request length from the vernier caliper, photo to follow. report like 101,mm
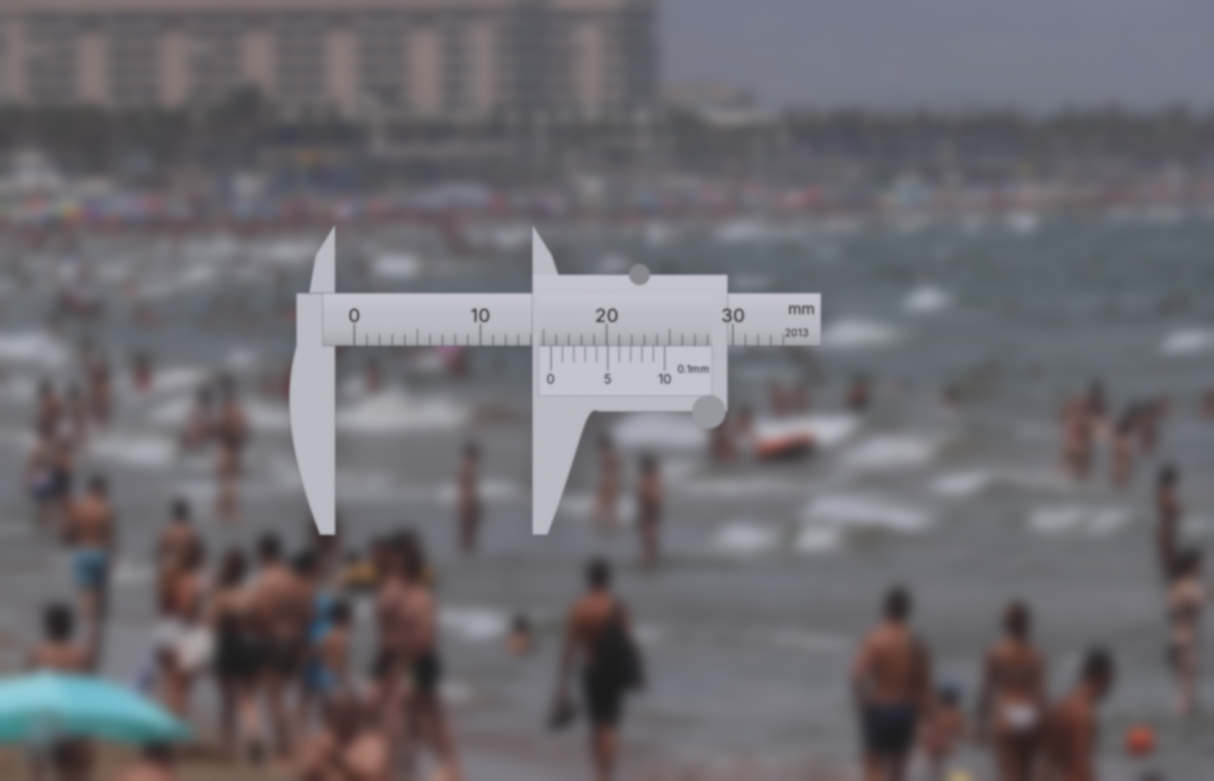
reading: 15.6,mm
